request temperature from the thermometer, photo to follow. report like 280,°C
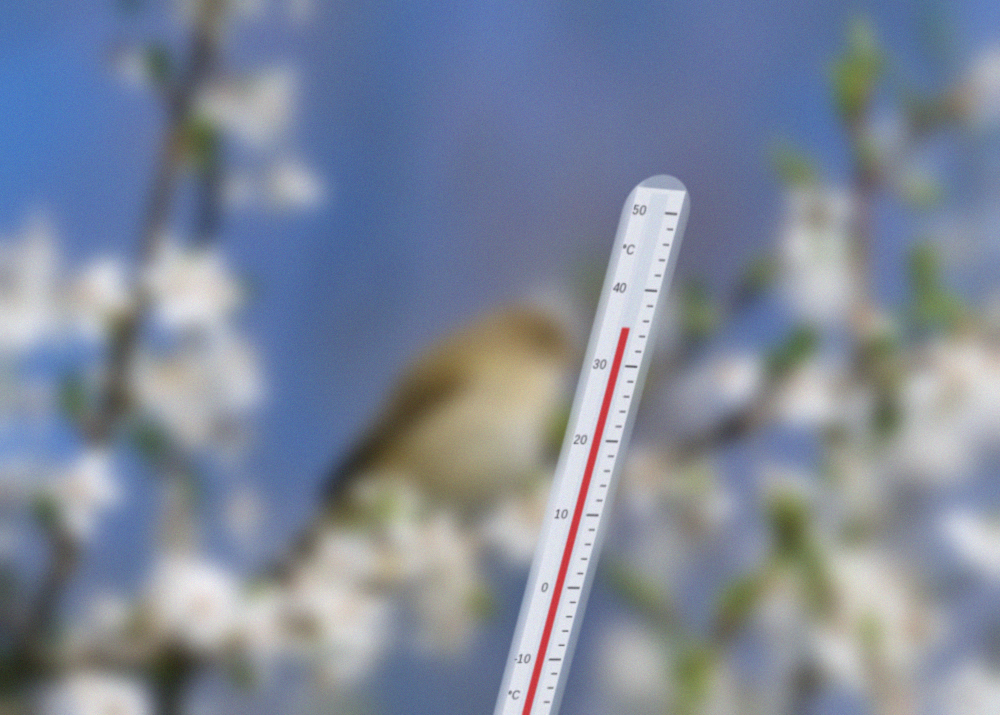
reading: 35,°C
